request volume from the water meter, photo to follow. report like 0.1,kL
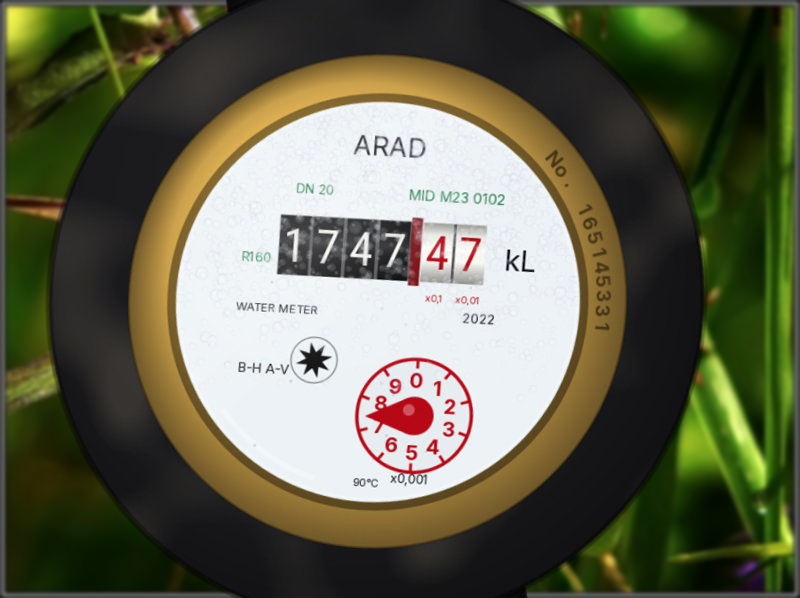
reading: 1747.477,kL
